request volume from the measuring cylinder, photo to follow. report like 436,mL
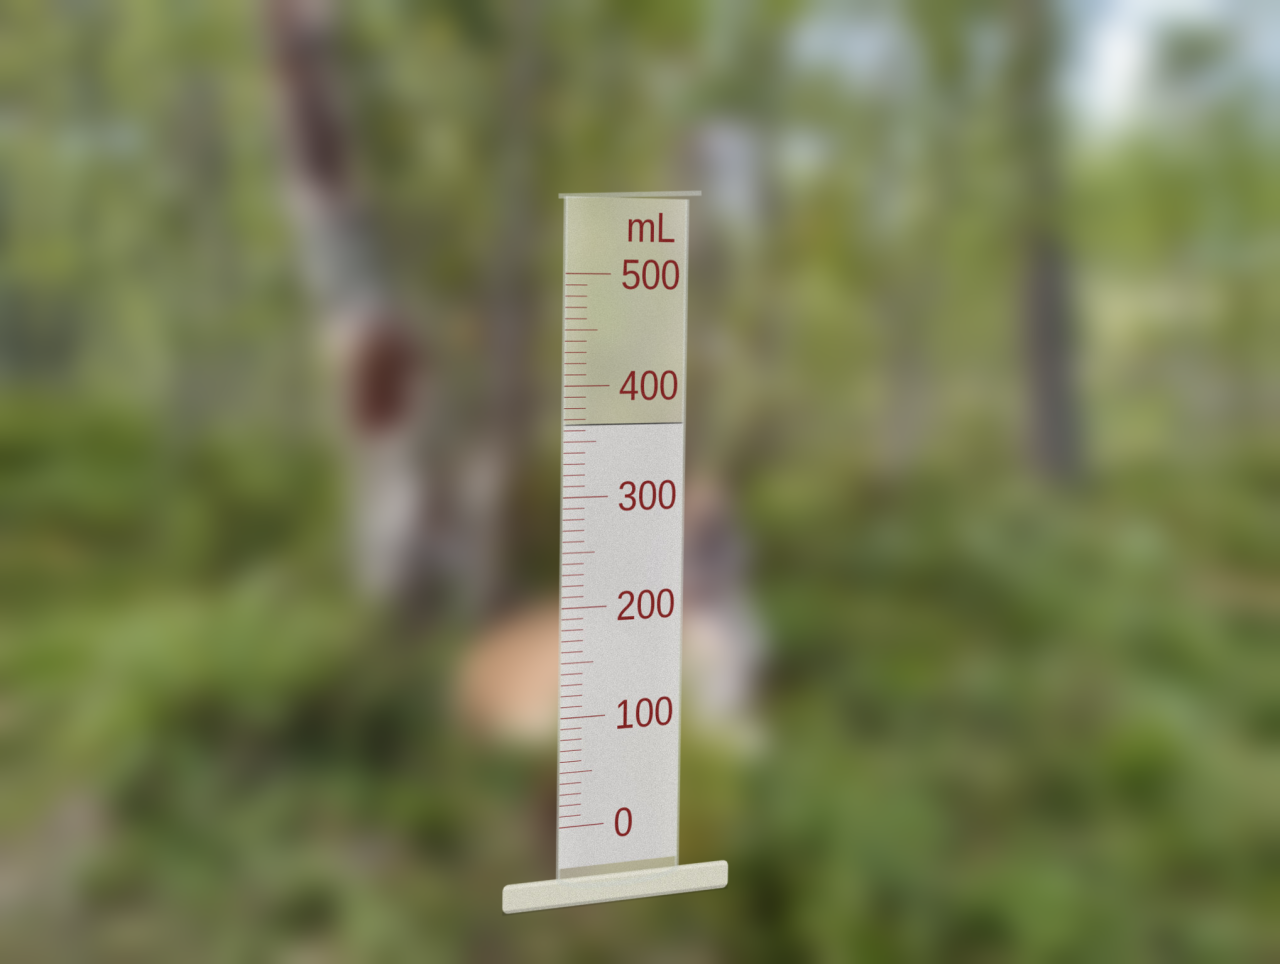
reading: 365,mL
